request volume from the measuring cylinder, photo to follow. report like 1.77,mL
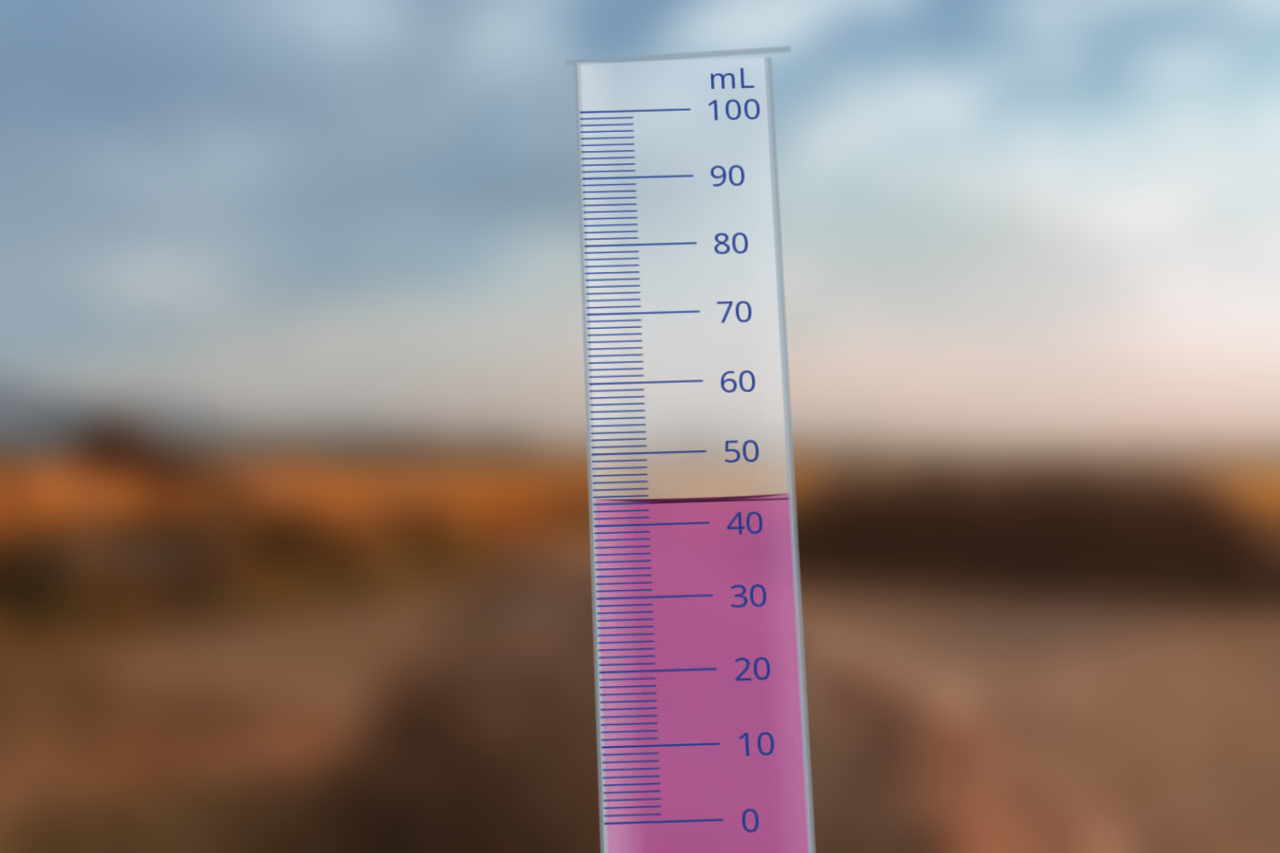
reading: 43,mL
